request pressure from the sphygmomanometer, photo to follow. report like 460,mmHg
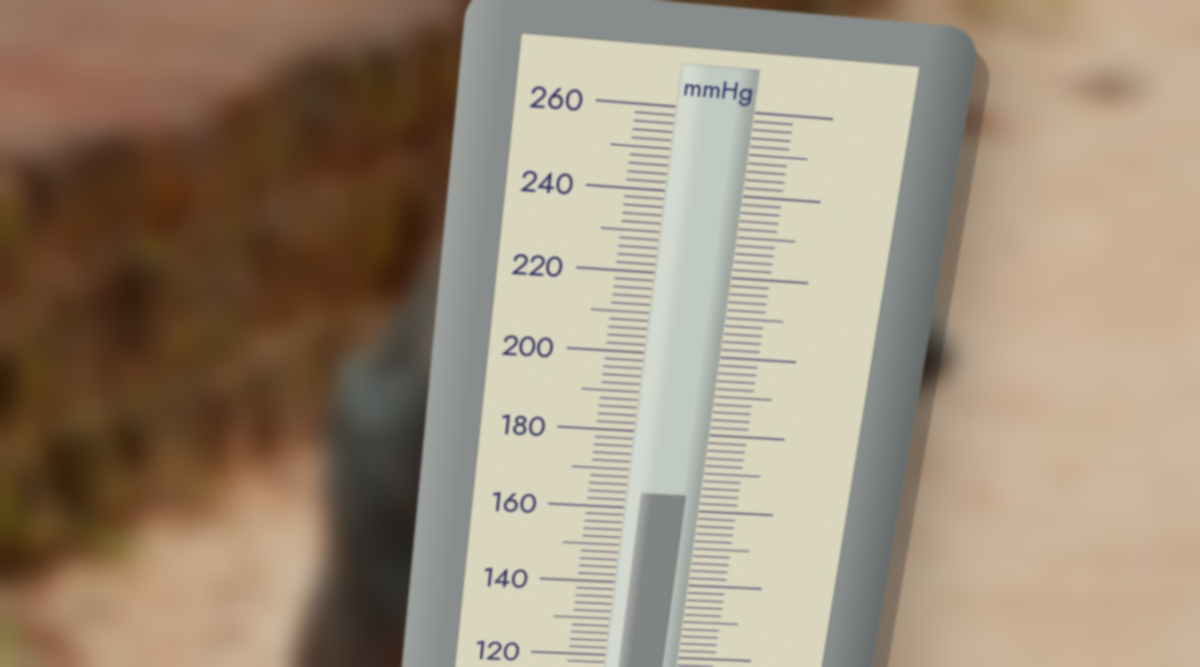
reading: 164,mmHg
